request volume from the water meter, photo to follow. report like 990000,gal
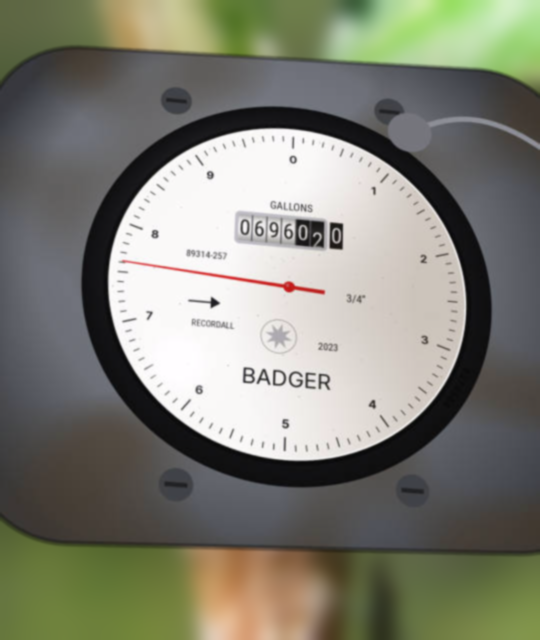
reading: 696017.6,gal
